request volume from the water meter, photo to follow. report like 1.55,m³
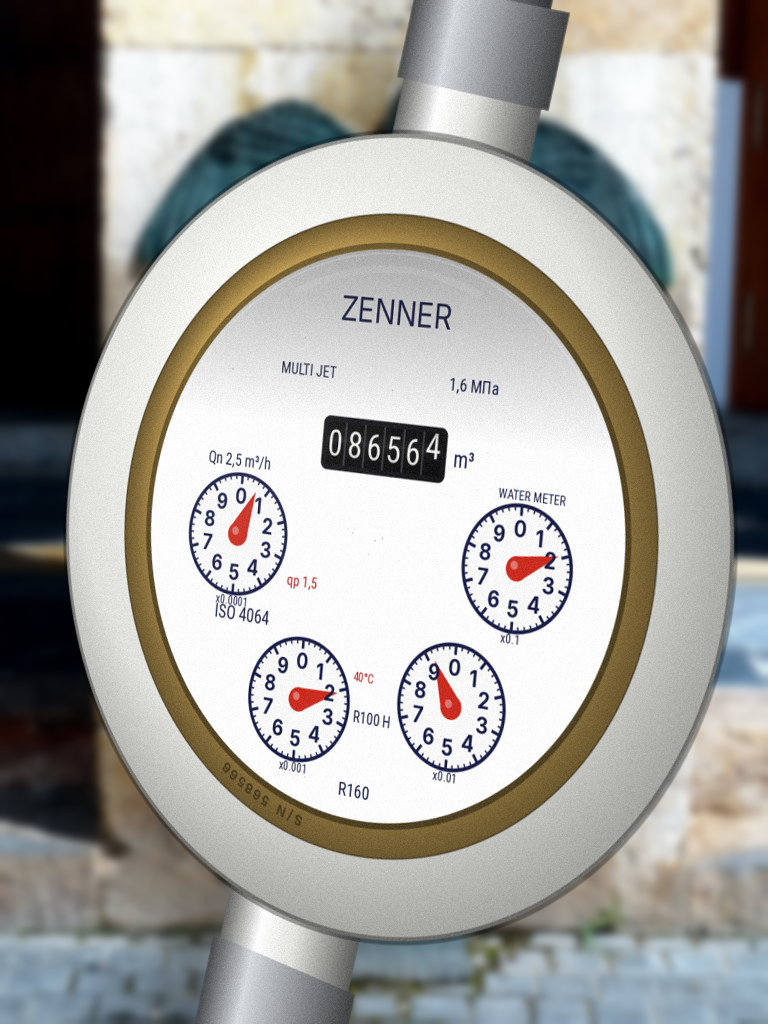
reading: 86564.1920,m³
